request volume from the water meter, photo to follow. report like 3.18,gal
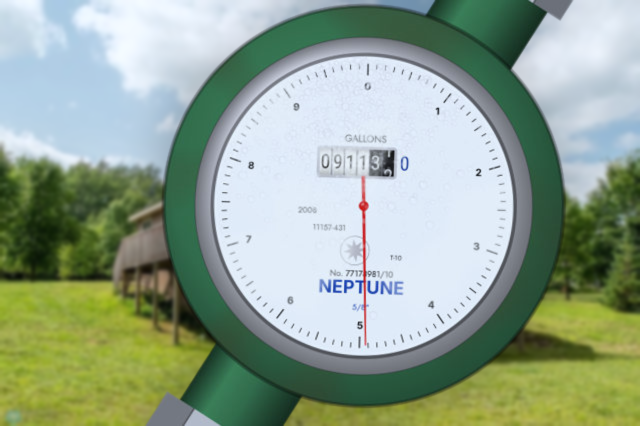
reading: 911314.9,gal
